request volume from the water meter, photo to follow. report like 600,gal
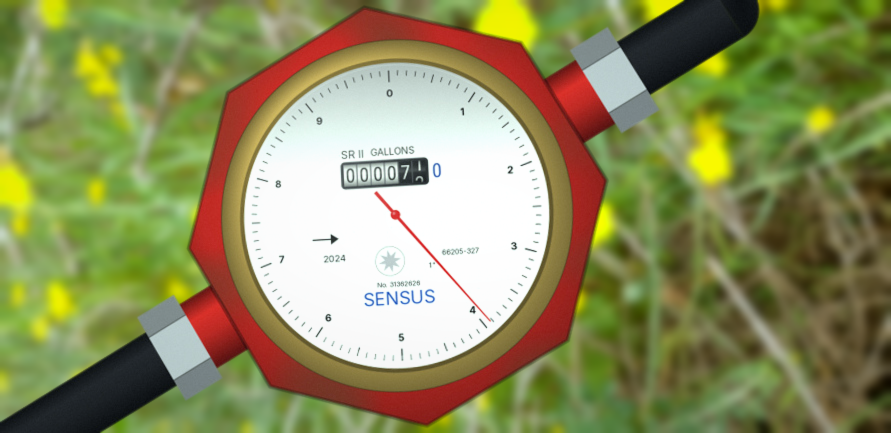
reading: 713.9,gal
